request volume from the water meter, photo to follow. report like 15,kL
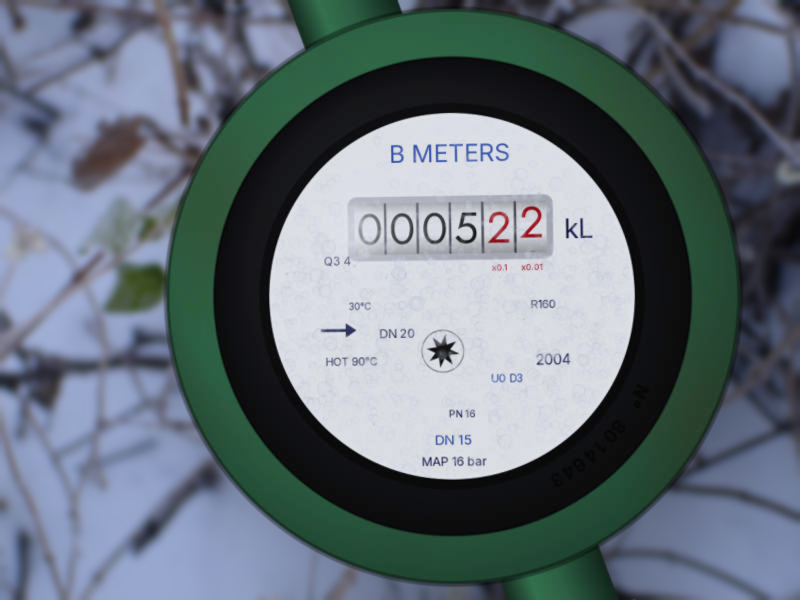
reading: 5.22,kL
